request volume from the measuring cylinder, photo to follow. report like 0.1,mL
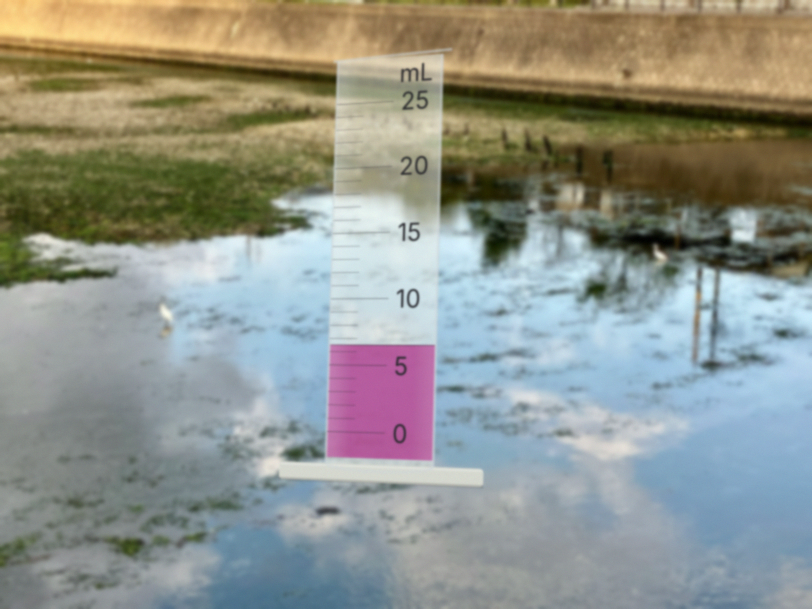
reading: 6.5,mL
